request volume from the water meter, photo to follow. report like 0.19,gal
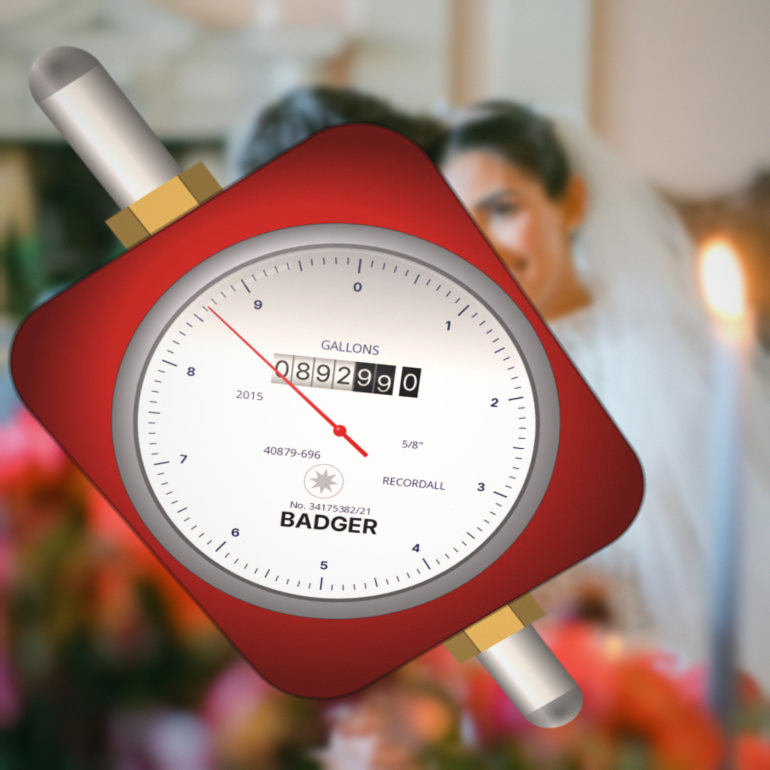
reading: 892988.6,gal
